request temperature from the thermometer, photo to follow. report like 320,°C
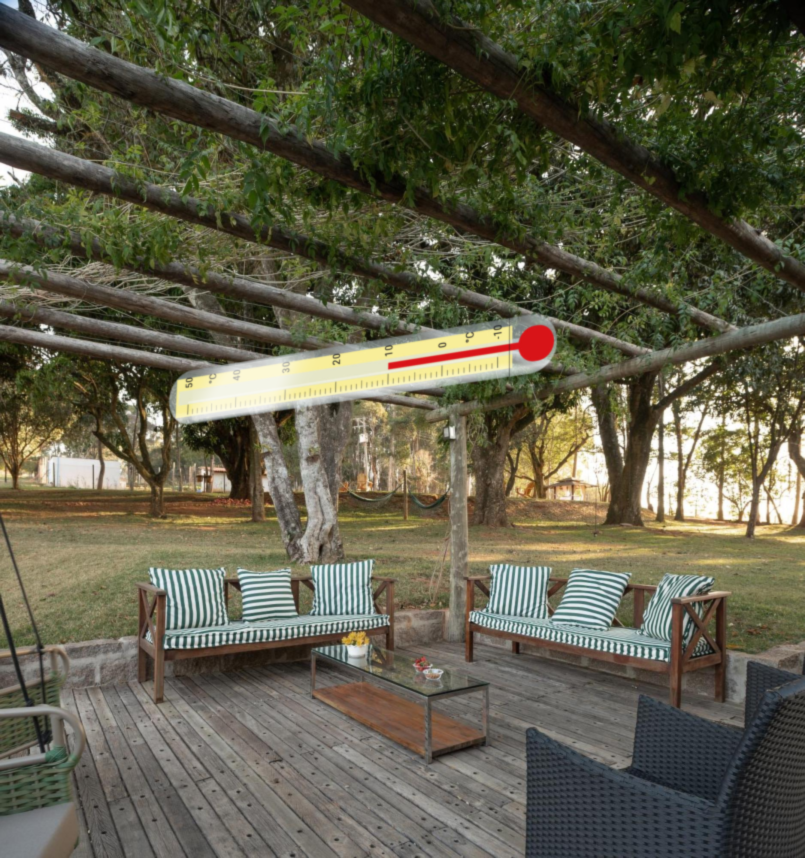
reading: 10,°C
